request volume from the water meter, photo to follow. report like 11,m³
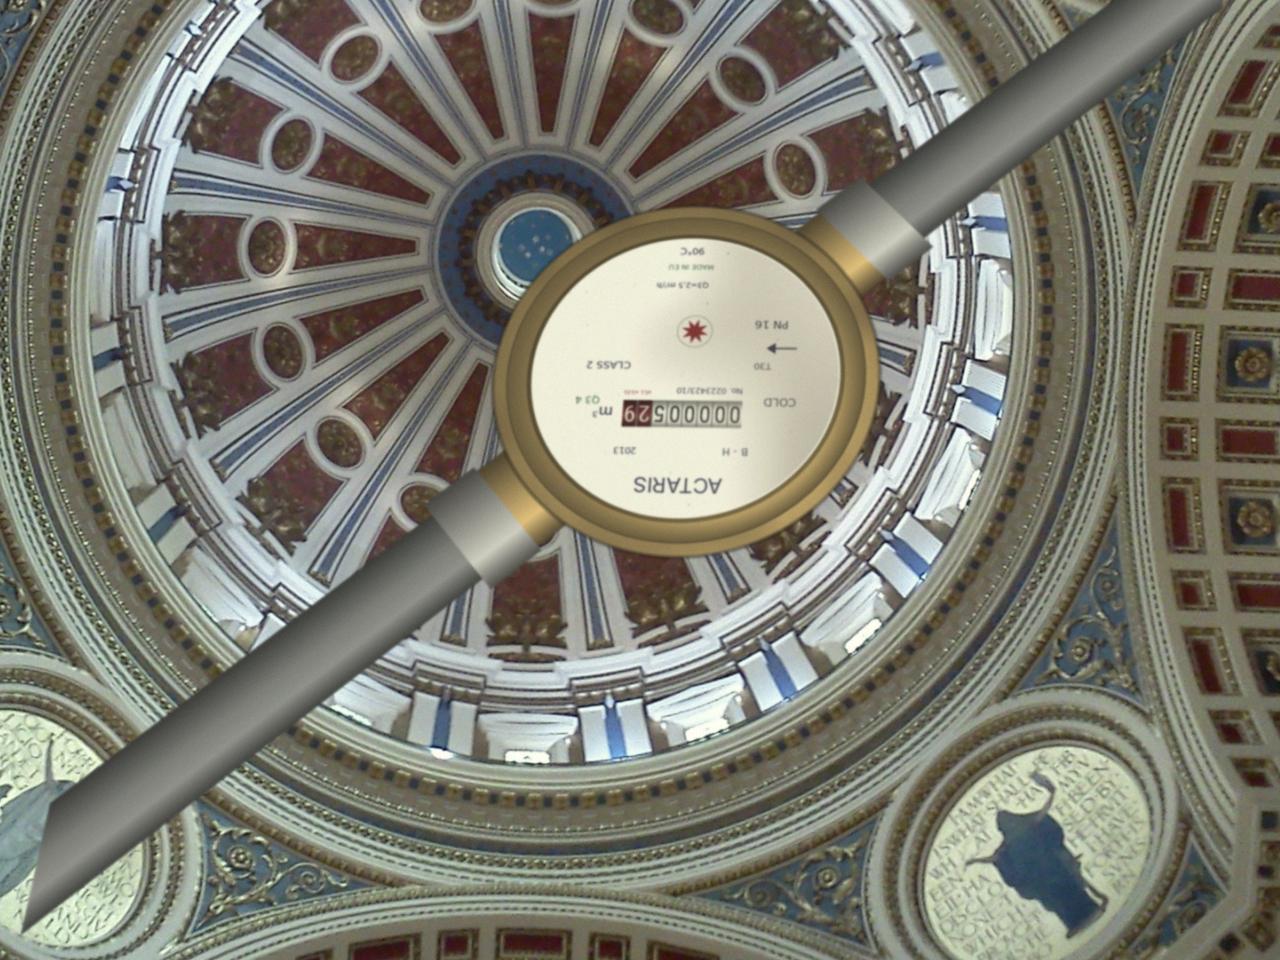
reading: 5.29,m³
